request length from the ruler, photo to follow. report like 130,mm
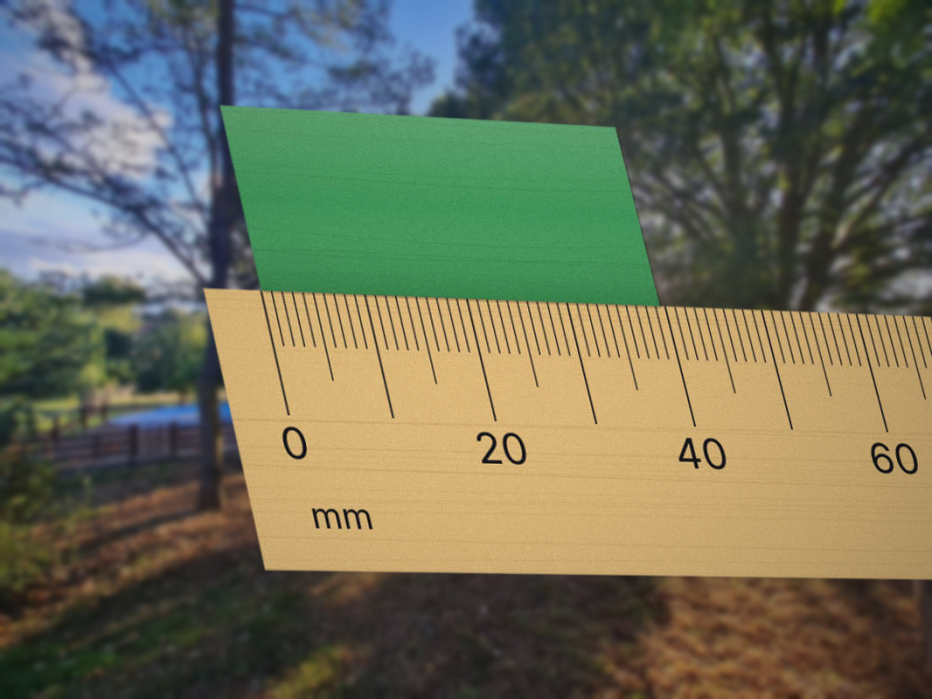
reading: 39.5,mm
